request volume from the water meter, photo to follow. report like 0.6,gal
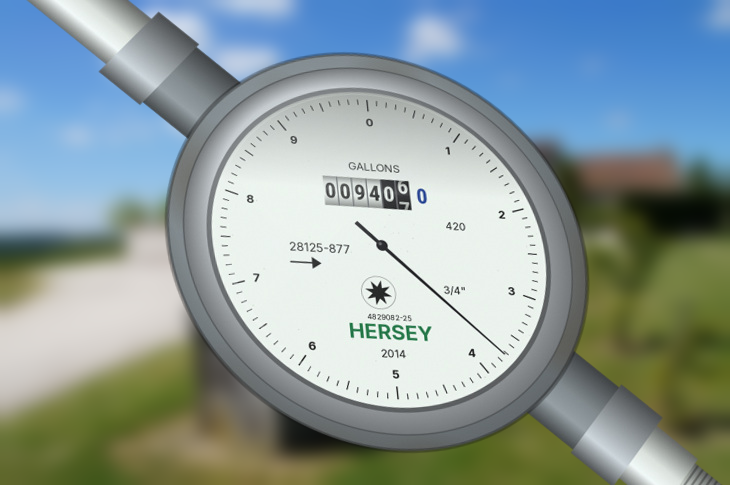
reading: 94063.7,gal
